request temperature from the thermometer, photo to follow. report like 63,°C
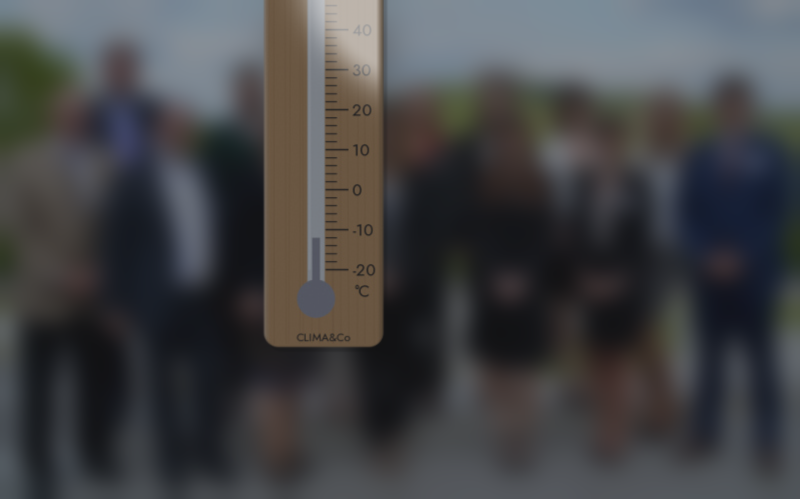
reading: -12,°C
